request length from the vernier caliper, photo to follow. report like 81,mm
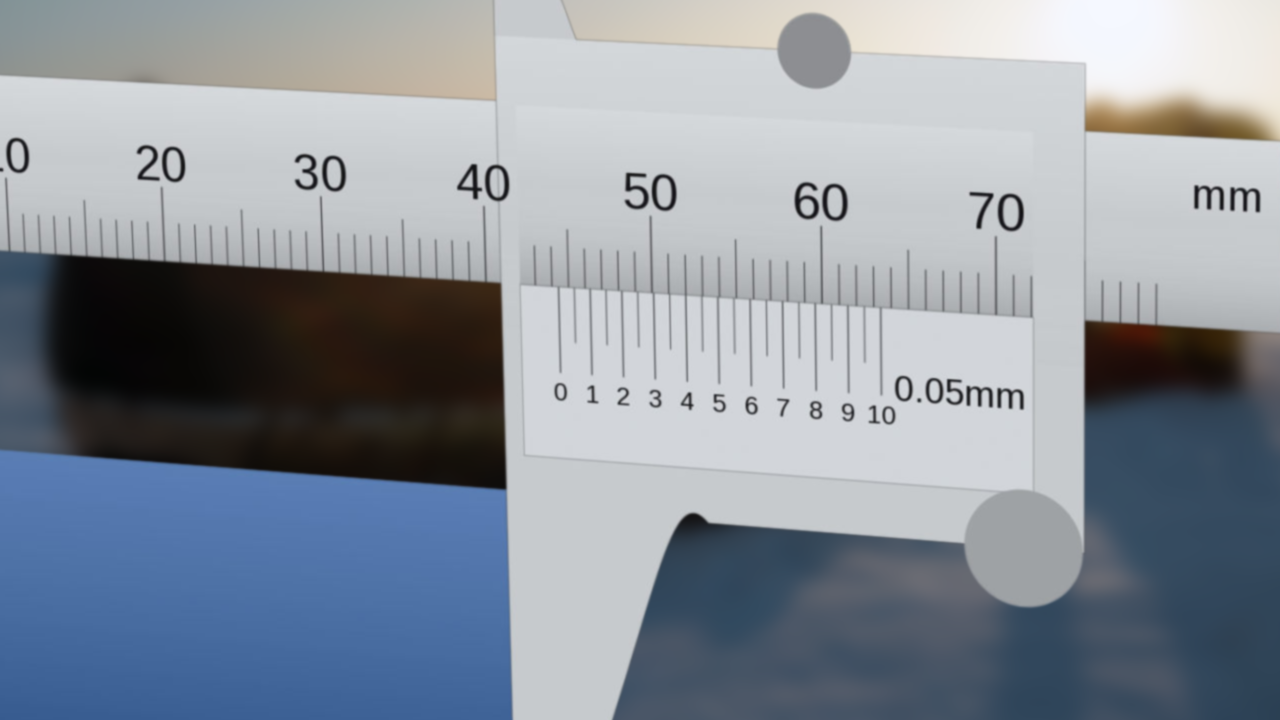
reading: 44.4,mm
